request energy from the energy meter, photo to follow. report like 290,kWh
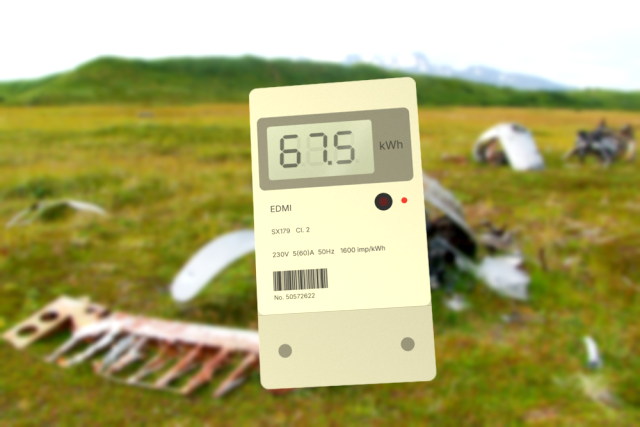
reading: 67.5,kWh
